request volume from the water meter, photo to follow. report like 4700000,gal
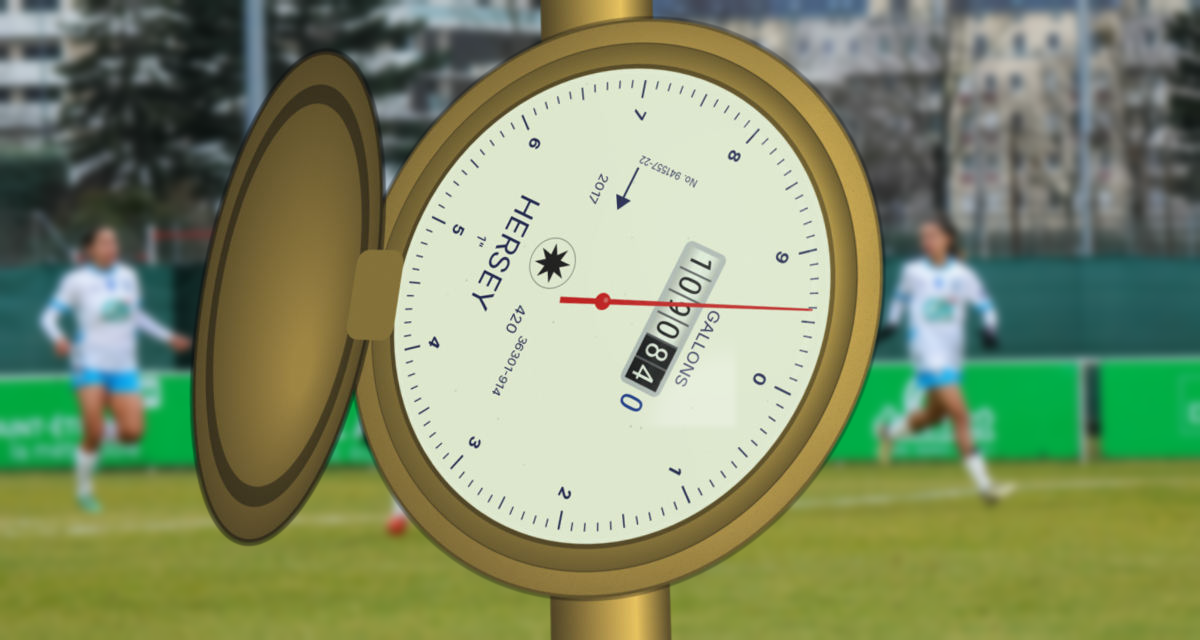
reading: 1090839.4,gal
